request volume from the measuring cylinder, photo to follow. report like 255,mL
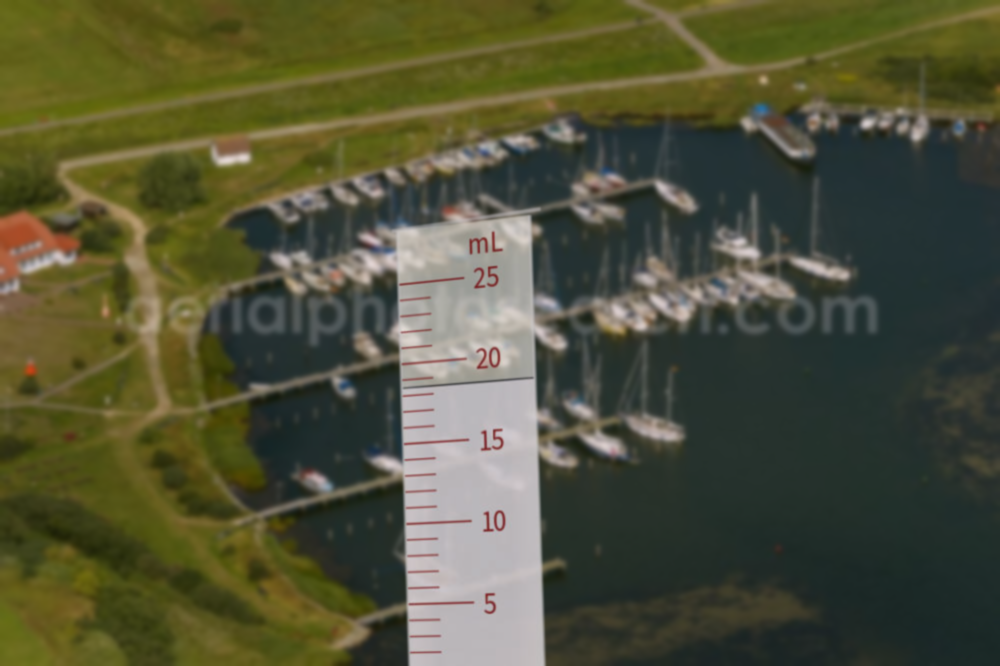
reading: 18.5,mL
